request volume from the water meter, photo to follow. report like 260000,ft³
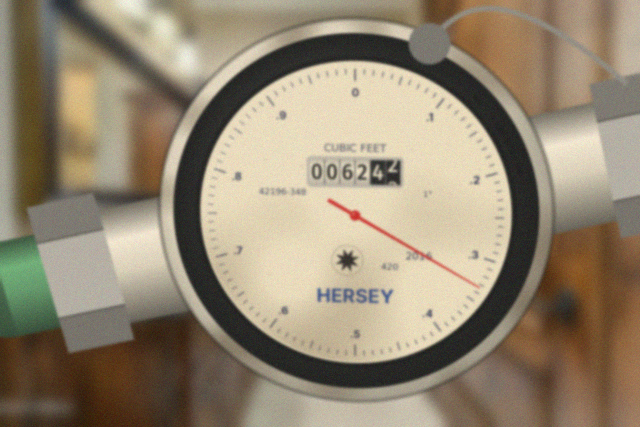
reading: 6242.33,ft³
